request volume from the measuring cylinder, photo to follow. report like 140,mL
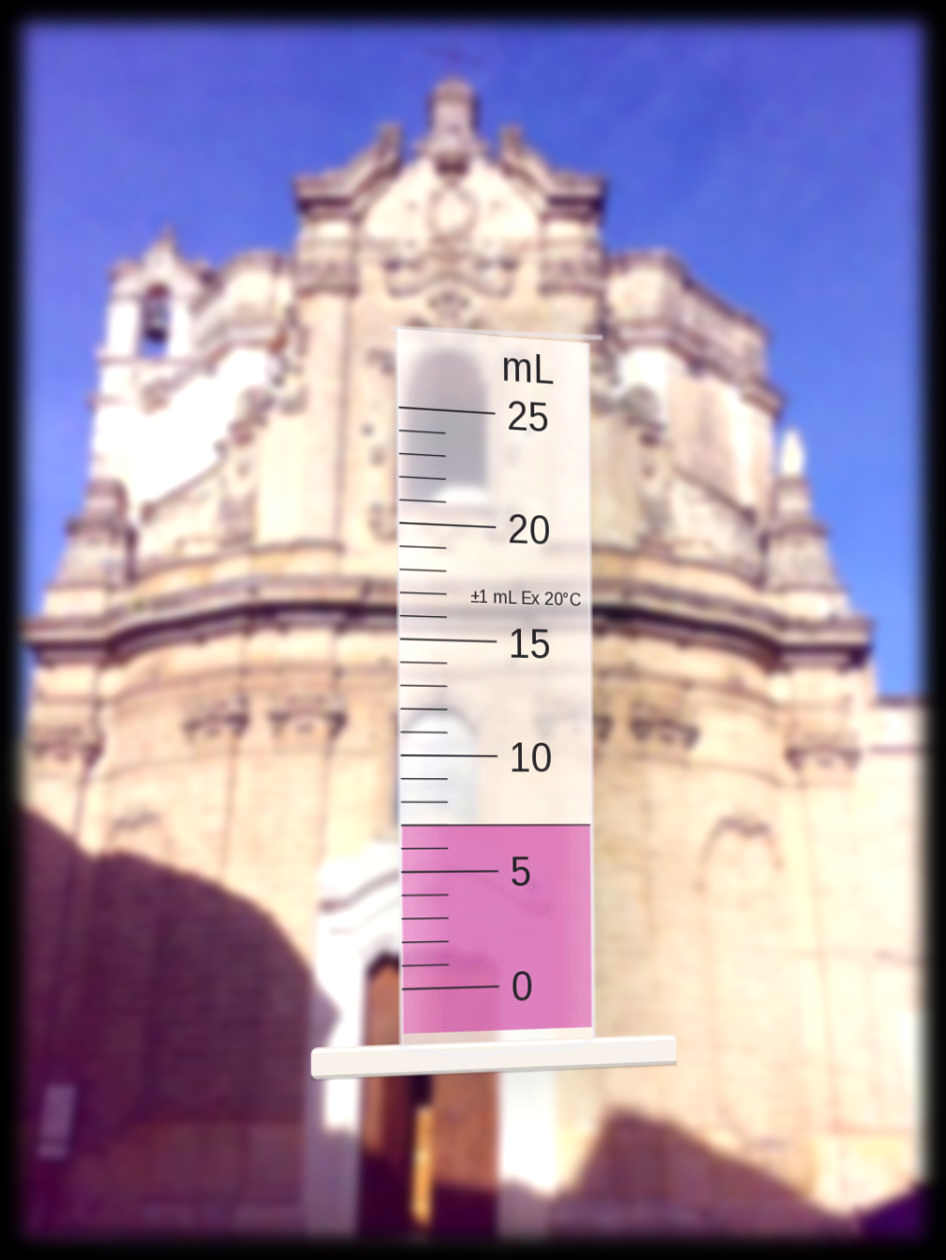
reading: 7,mL
